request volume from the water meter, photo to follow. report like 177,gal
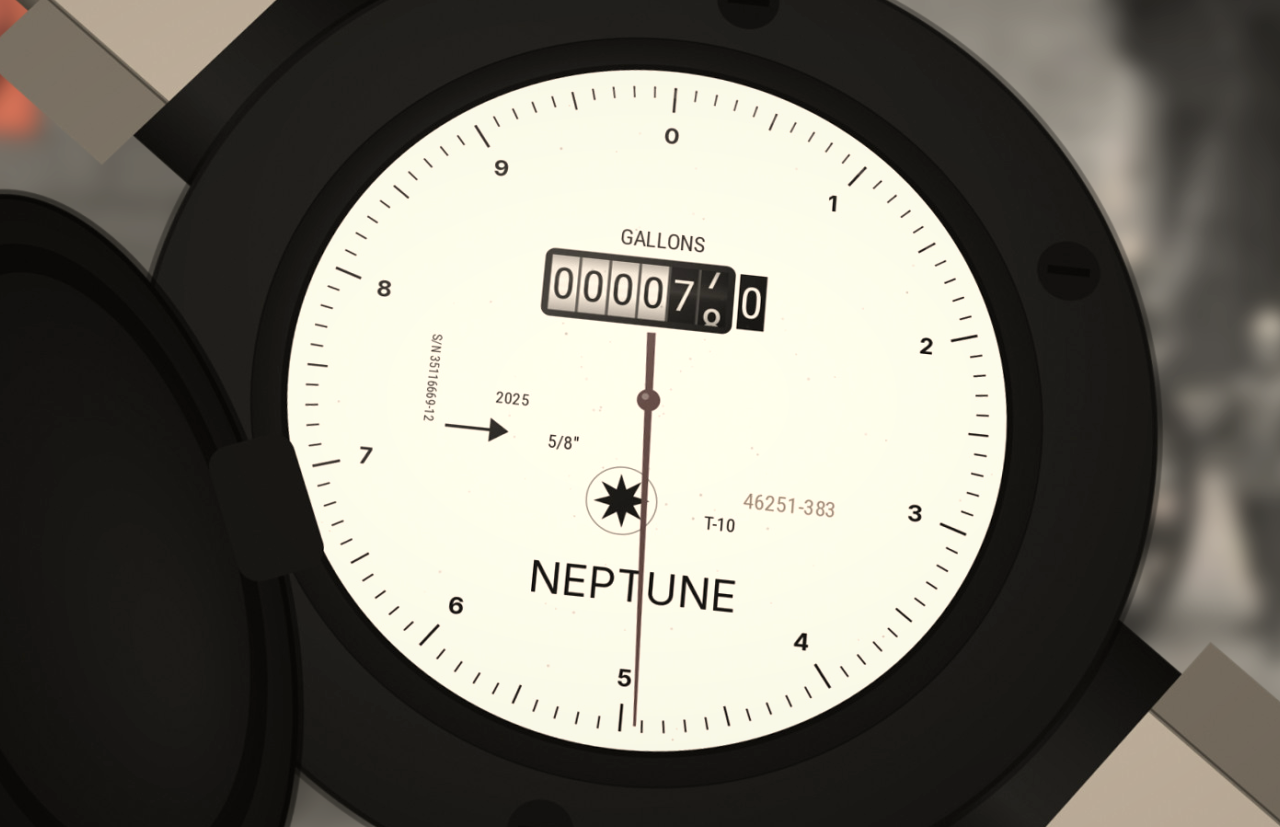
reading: 774.9,gal
